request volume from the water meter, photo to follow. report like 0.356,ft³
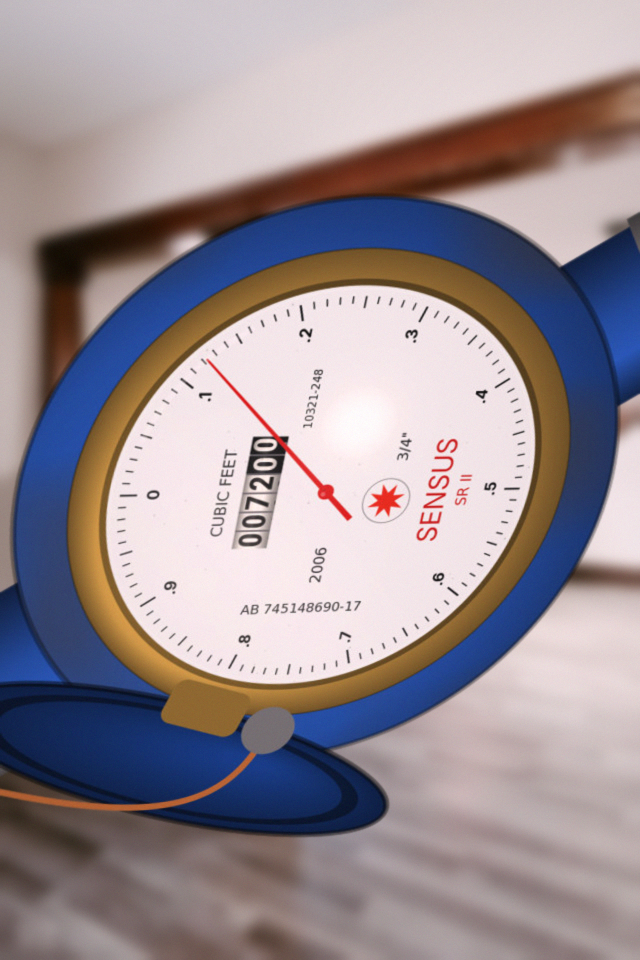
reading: 7200.12,ft³
